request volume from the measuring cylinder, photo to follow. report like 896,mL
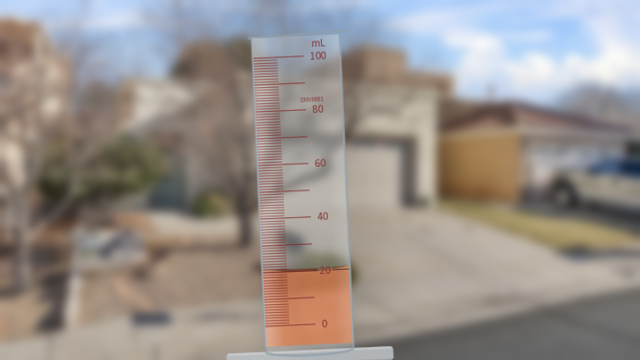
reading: 20,mL
